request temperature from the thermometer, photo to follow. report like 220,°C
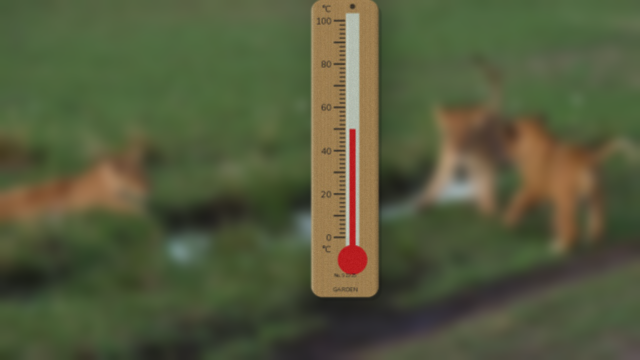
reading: 50,°C
